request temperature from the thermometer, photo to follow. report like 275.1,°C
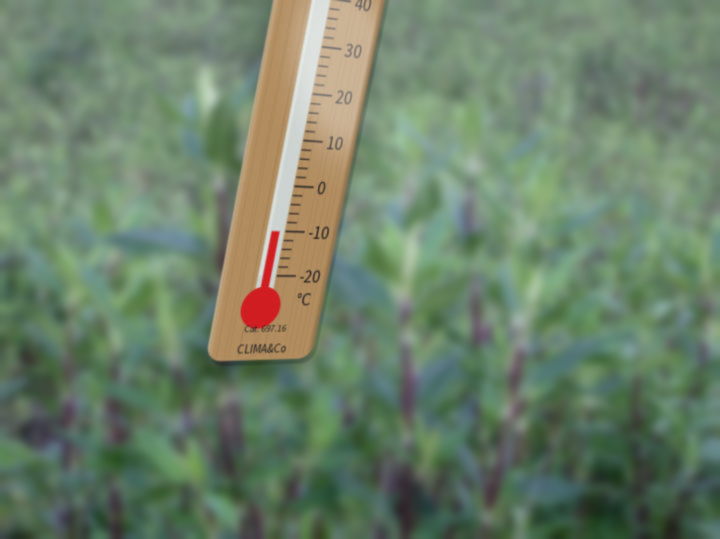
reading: -10,°C
